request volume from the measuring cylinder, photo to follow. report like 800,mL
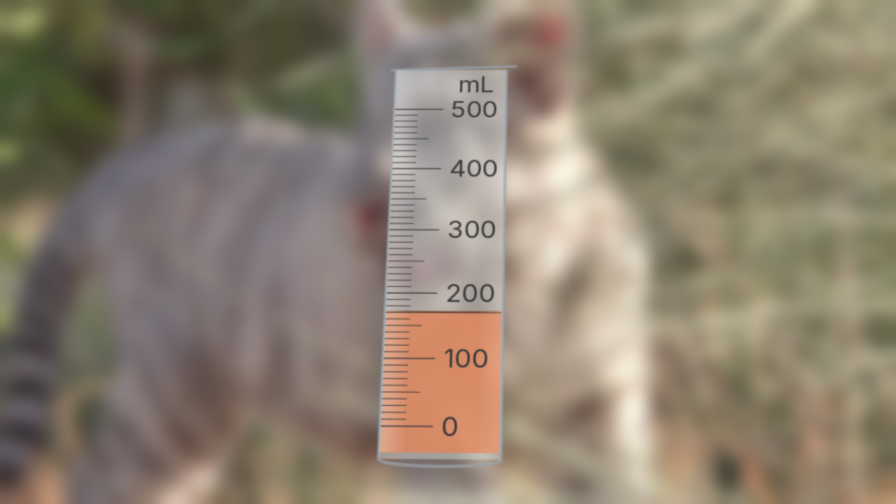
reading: 170,mL
